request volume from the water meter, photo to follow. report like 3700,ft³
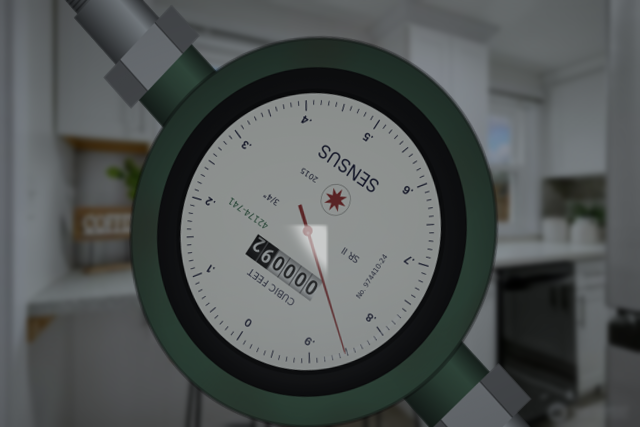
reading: 91.85,ft³
